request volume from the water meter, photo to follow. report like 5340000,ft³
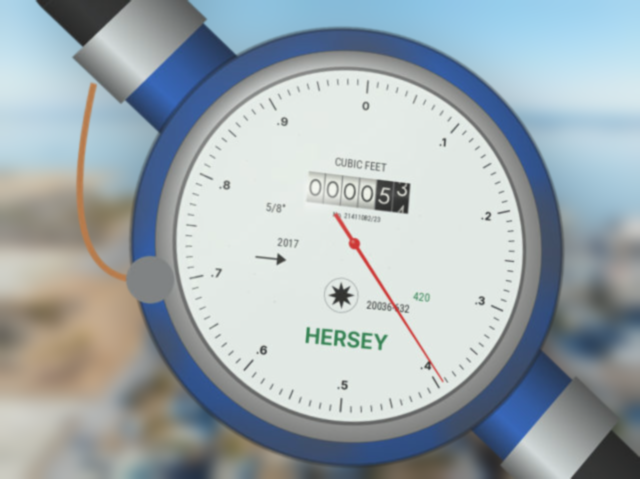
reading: 53.39,ft³
